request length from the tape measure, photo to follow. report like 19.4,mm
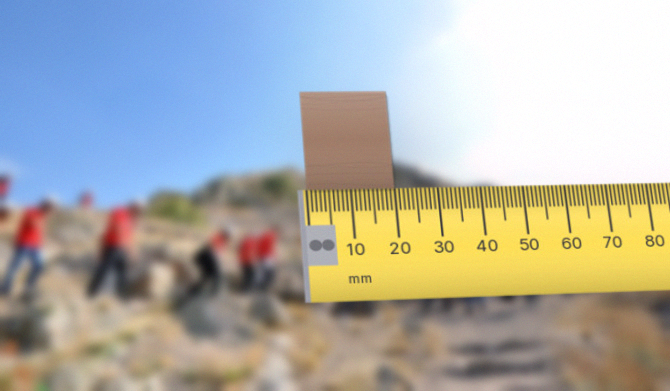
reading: 20,mm
